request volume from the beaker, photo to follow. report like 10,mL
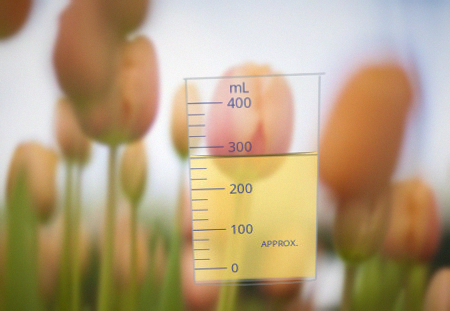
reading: 275,mL
